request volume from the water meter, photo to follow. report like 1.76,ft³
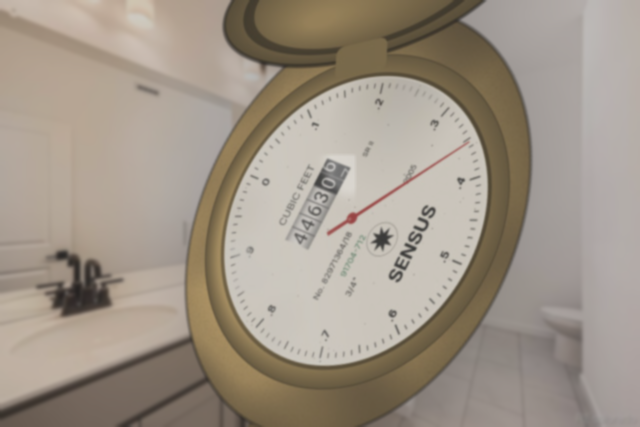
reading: 446306.35,ft³
